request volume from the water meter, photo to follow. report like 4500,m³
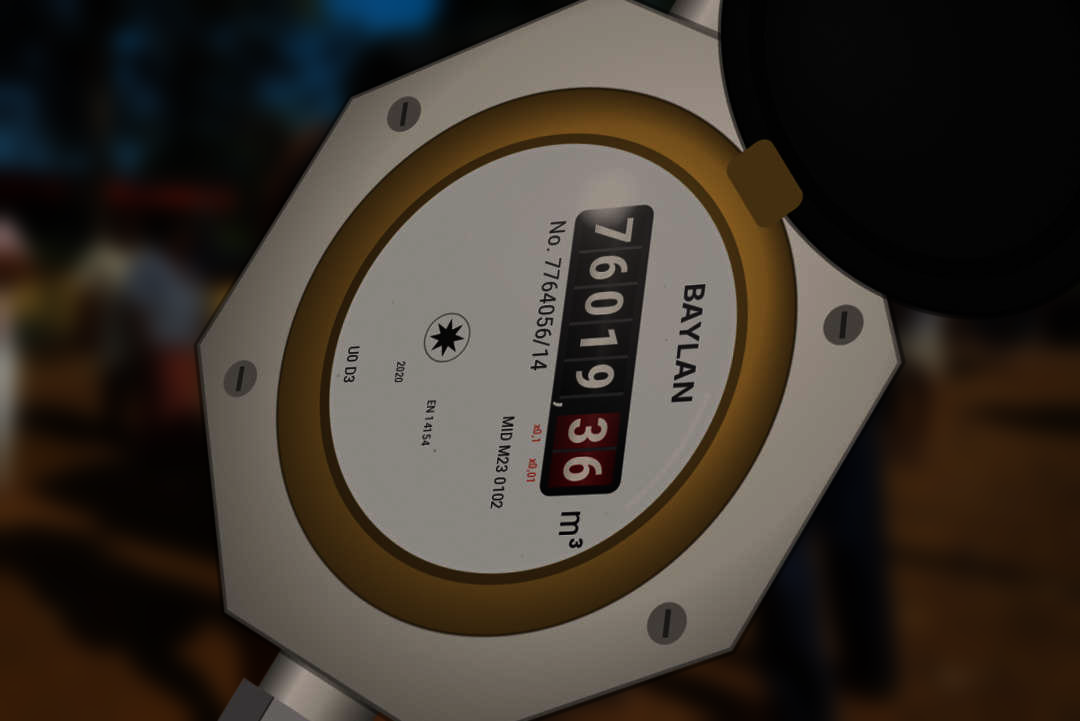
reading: 76019.36,m³
